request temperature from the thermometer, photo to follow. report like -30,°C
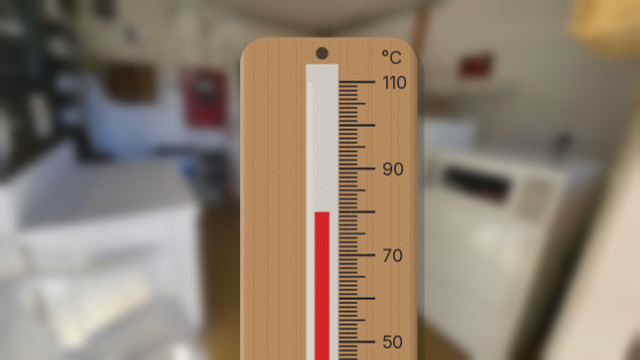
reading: 80,°C
